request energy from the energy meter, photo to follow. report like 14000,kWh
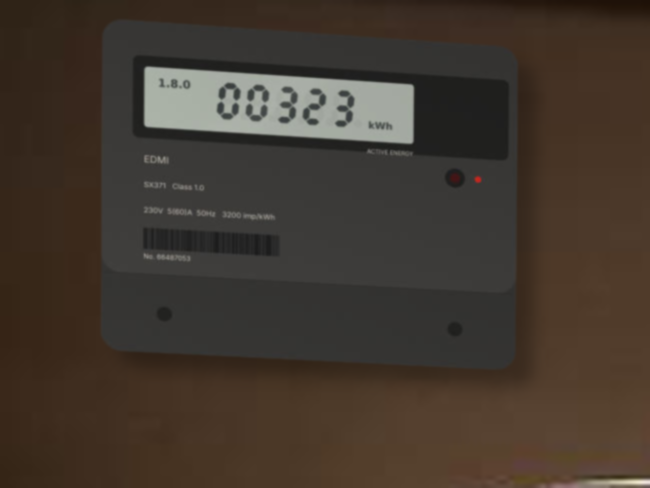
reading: 323,kWh
